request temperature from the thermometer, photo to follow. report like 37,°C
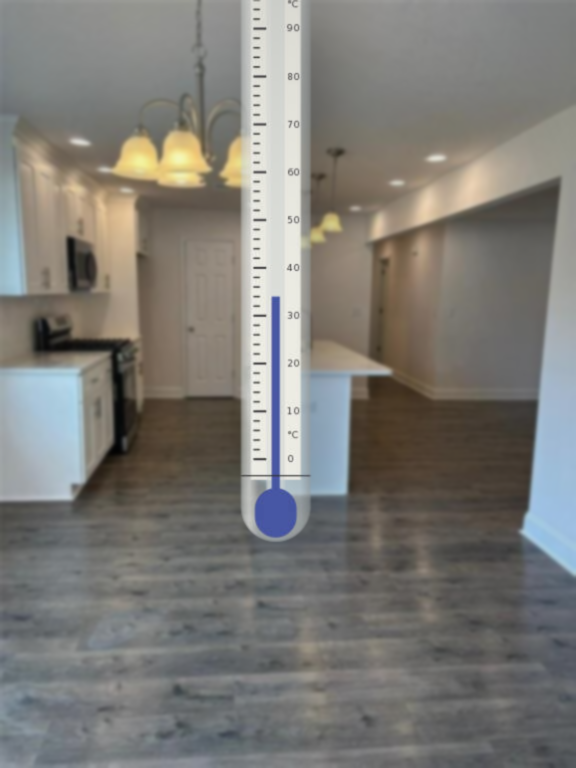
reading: 34,°C
